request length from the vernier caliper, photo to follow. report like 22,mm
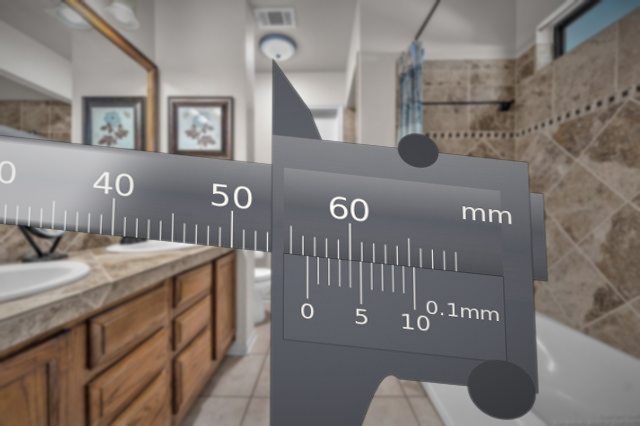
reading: 56.4,mm
